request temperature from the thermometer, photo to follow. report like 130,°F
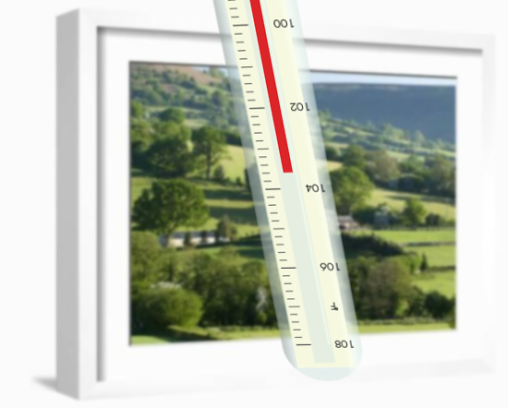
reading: 103.6,°F
